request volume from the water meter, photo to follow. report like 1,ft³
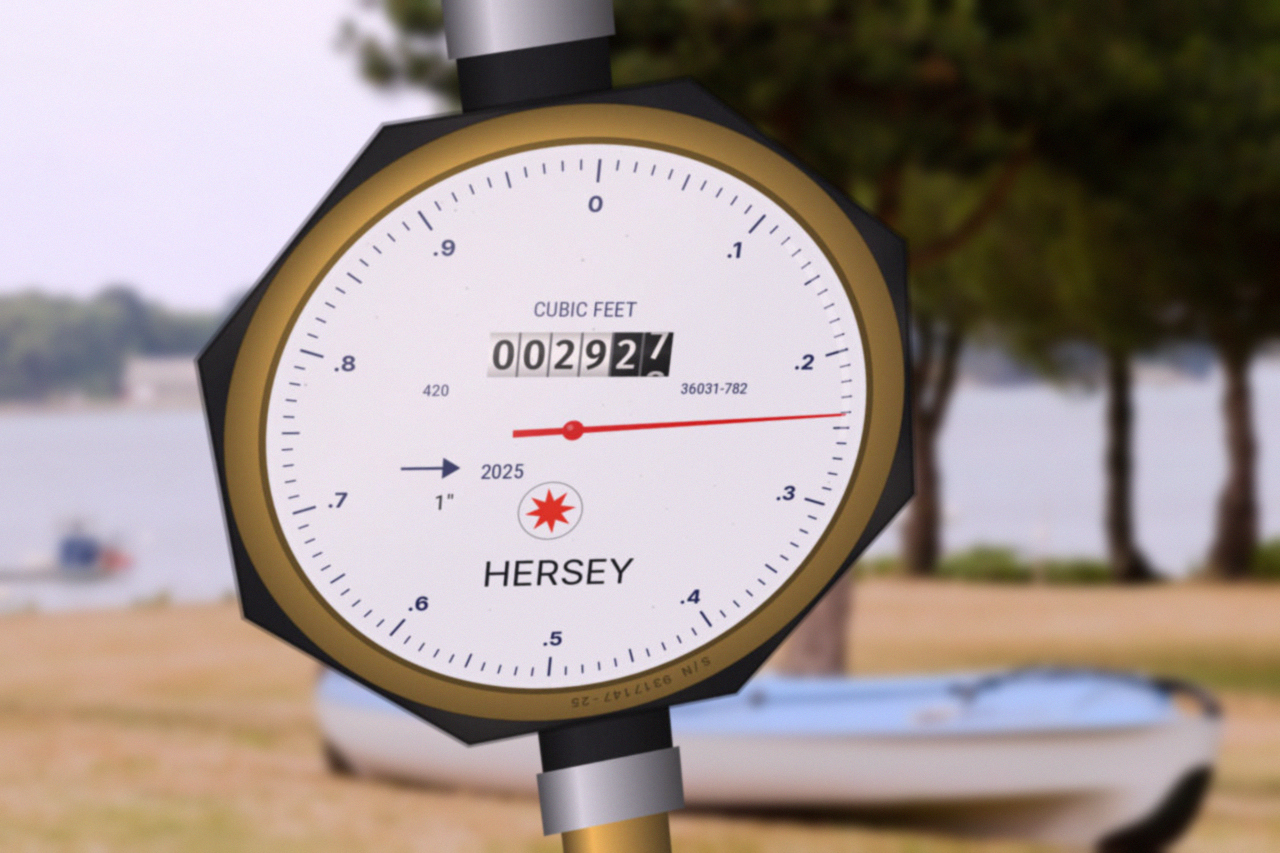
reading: 2927.24,ft³
